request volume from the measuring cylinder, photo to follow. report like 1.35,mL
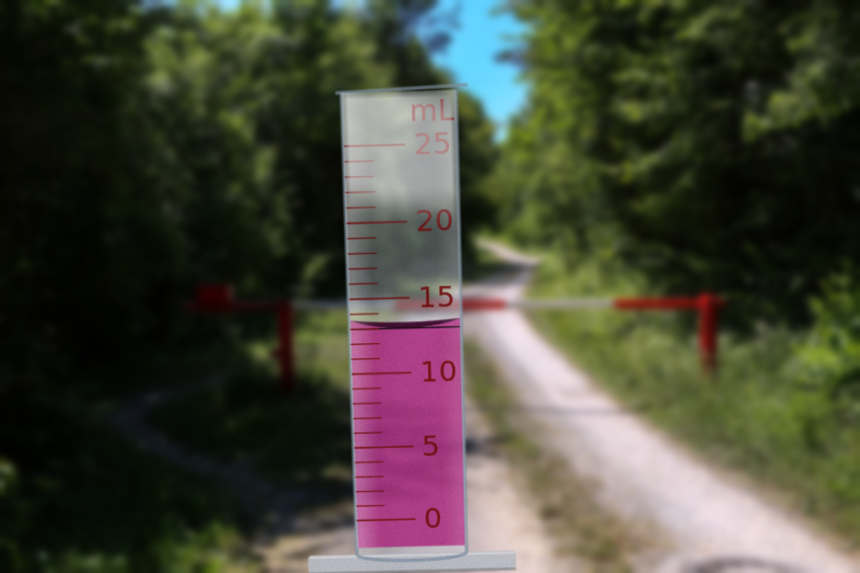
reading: 13,mL
